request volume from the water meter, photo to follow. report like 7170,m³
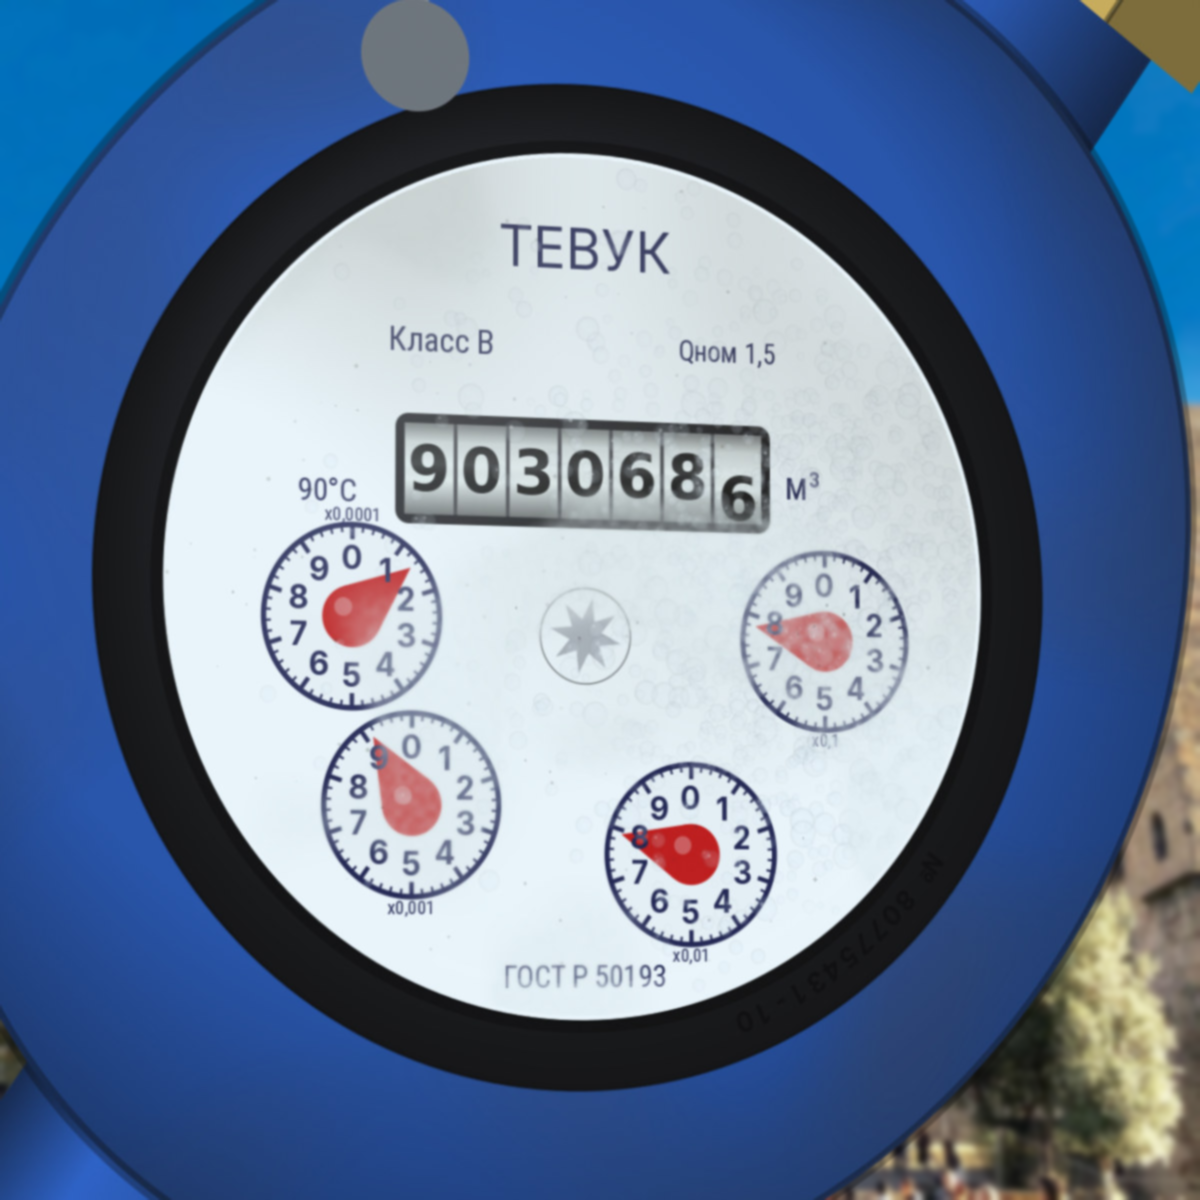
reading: 9030685.7791,m³
